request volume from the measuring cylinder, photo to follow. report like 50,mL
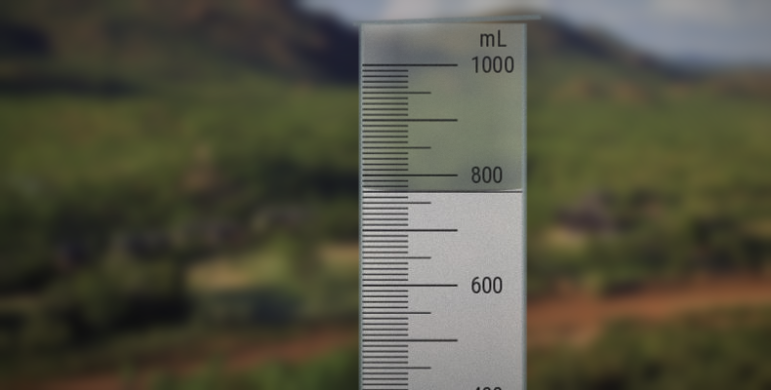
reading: 770,mL
